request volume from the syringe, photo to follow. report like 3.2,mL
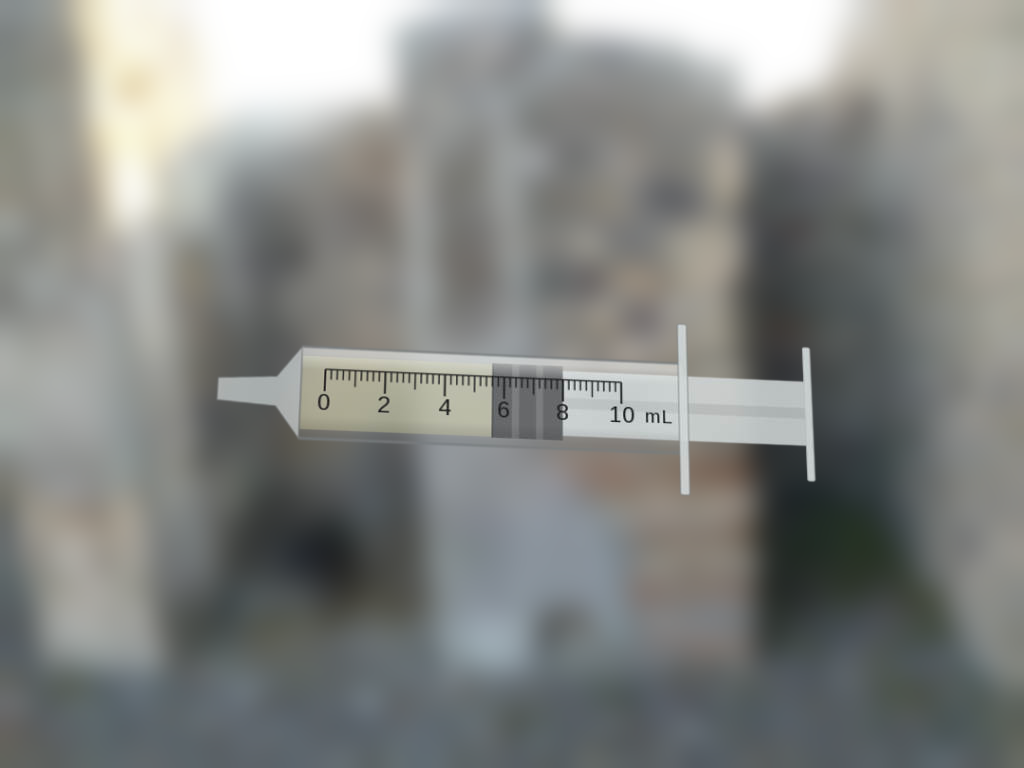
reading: 5.6,mL
